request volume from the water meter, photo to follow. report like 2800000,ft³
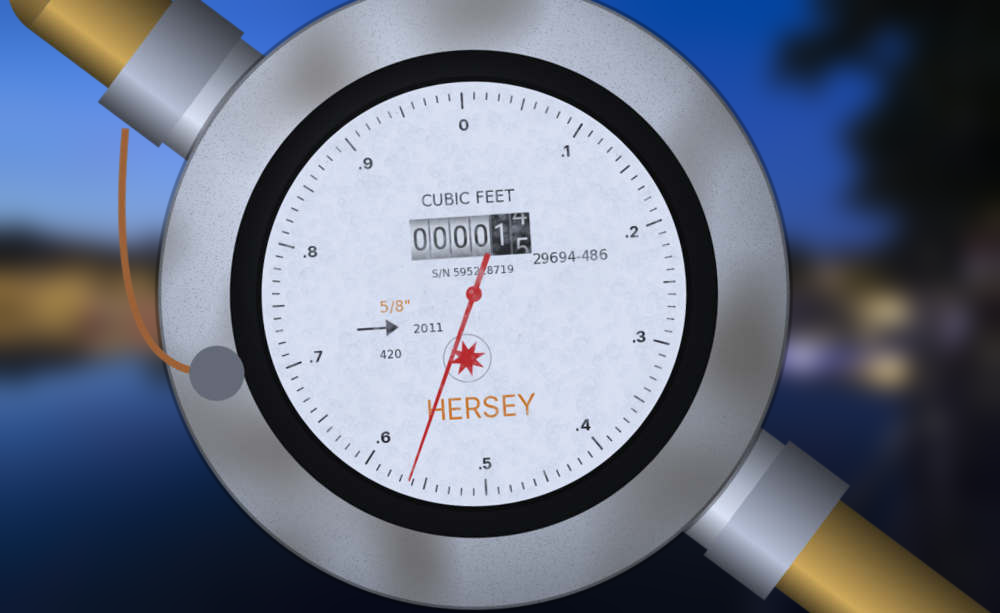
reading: 14.56,ft³
